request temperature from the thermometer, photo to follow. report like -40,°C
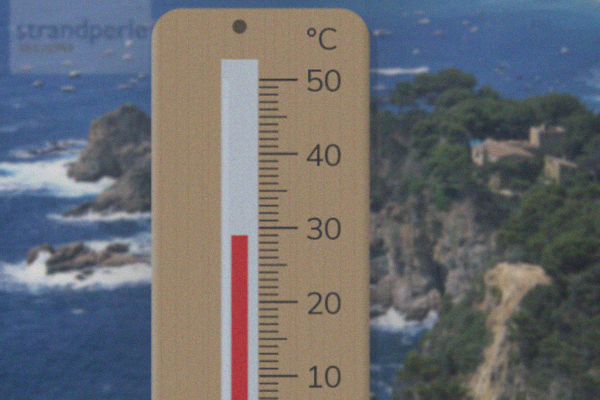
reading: 29,°C
